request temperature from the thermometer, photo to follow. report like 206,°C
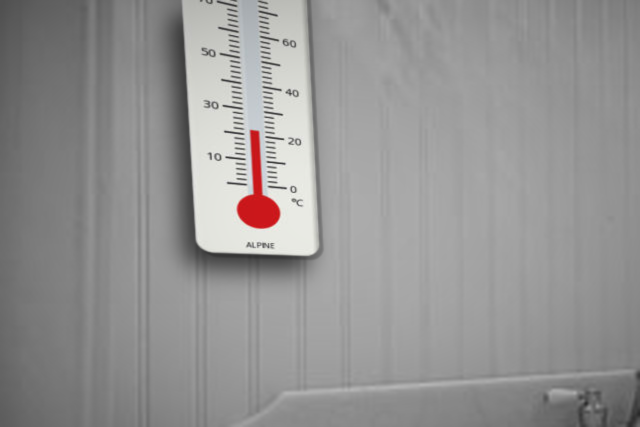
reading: 22,°C
